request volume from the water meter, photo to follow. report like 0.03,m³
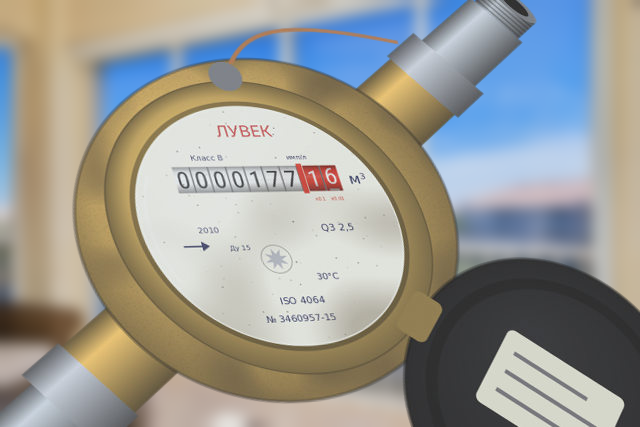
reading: 177.16,m³
